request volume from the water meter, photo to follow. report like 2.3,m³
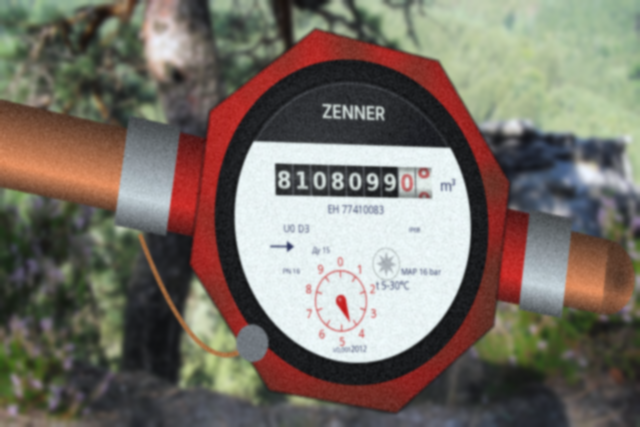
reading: 8108099.084,m³
